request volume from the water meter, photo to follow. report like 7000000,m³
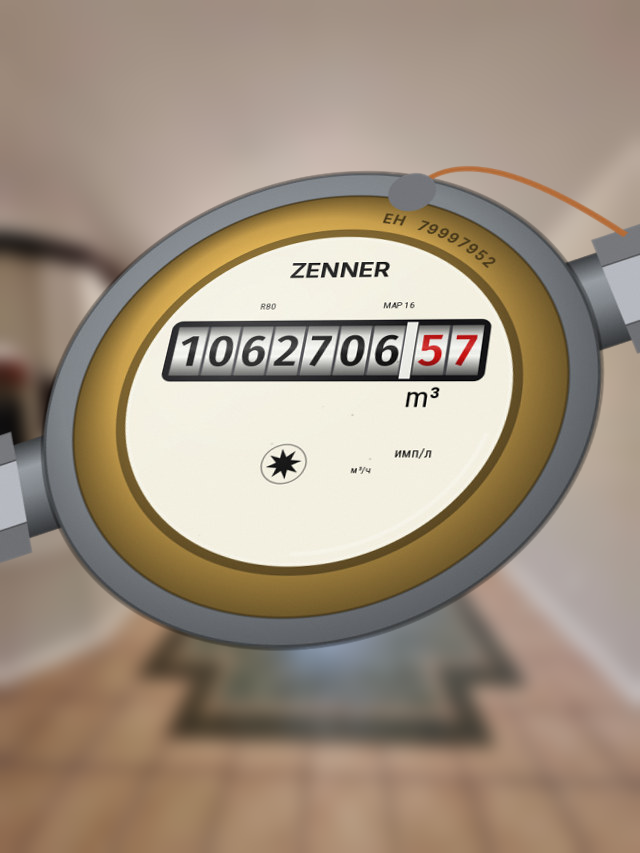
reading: 1062706.57,m³
